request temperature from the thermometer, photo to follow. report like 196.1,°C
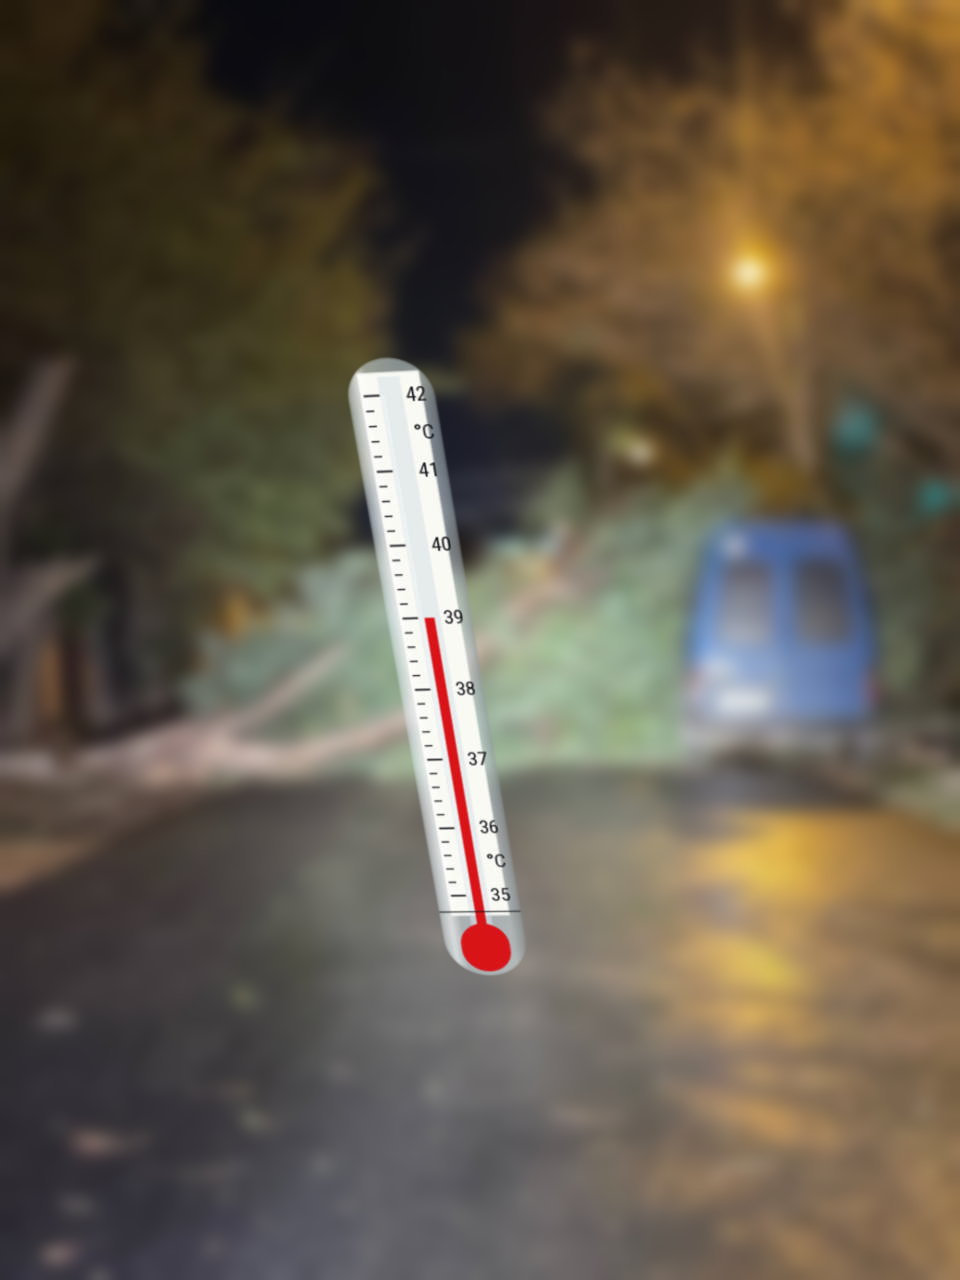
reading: 39,°C
